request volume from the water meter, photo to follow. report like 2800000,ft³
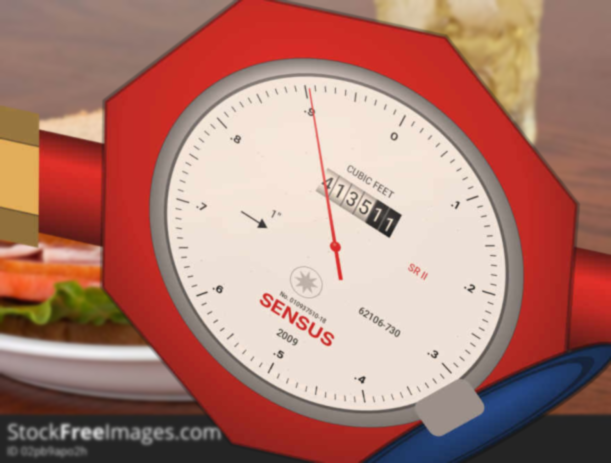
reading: 413510.90,ft³
